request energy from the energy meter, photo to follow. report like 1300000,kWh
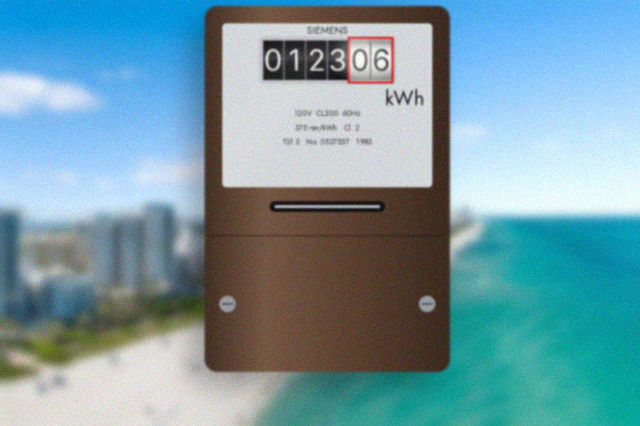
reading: 123.06,kWh
